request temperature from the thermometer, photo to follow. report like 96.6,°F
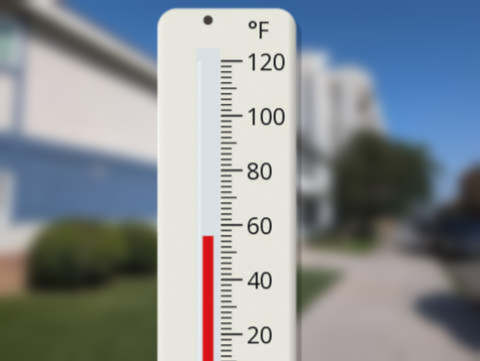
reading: 56,°F
